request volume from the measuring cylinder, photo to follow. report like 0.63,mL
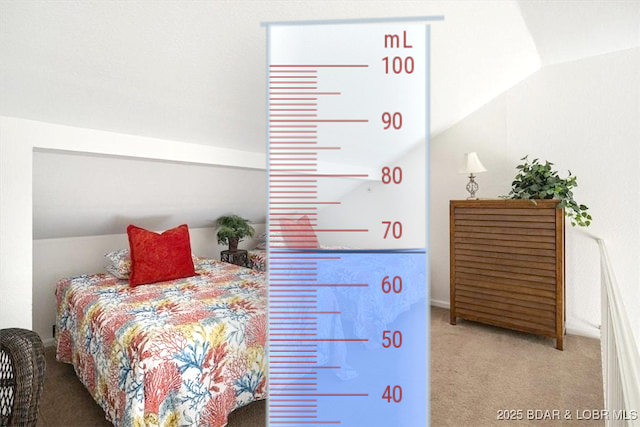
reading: 66,mL
